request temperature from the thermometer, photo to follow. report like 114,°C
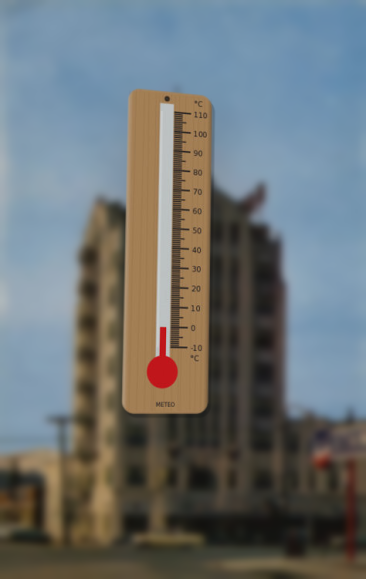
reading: 0,°C
